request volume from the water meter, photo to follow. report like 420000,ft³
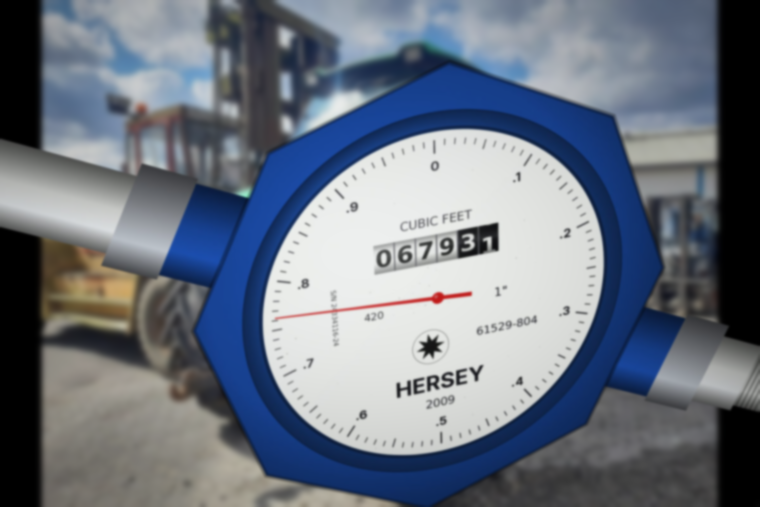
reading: 67930.76,ft³
